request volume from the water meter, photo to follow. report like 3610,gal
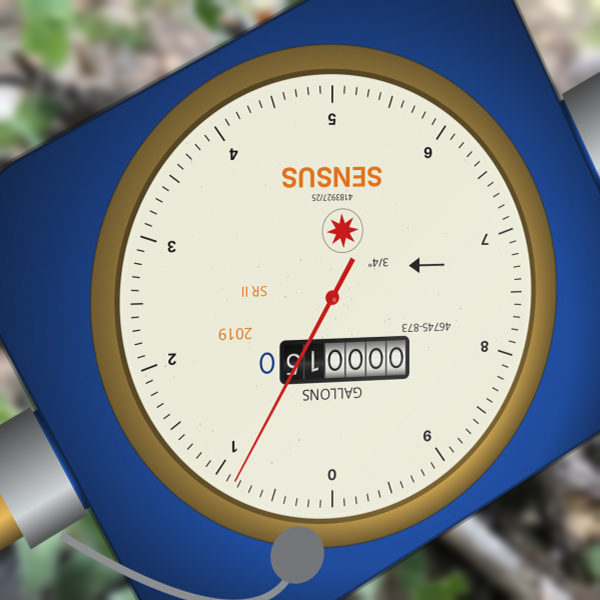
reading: 150.8,gal
